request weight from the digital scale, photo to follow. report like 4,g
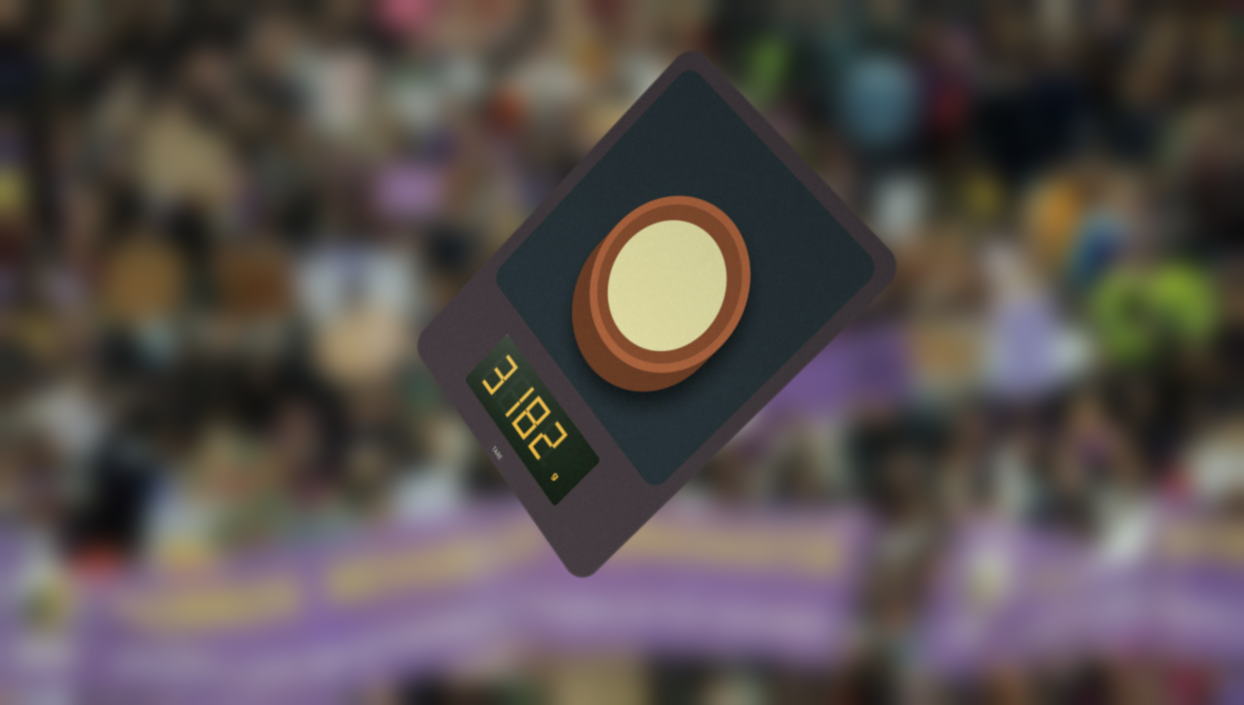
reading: 3182,g
